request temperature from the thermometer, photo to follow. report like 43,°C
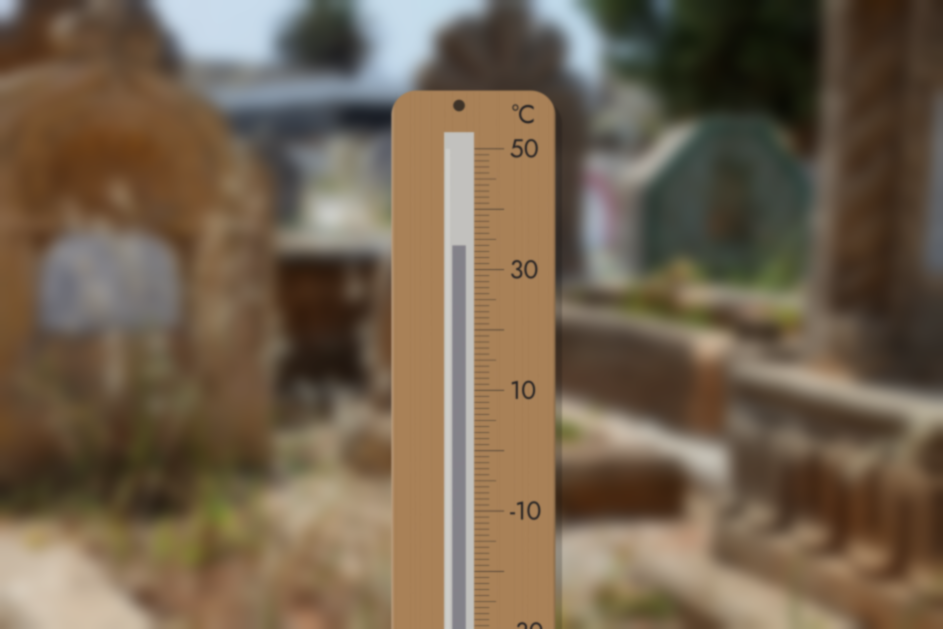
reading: 34,°C
